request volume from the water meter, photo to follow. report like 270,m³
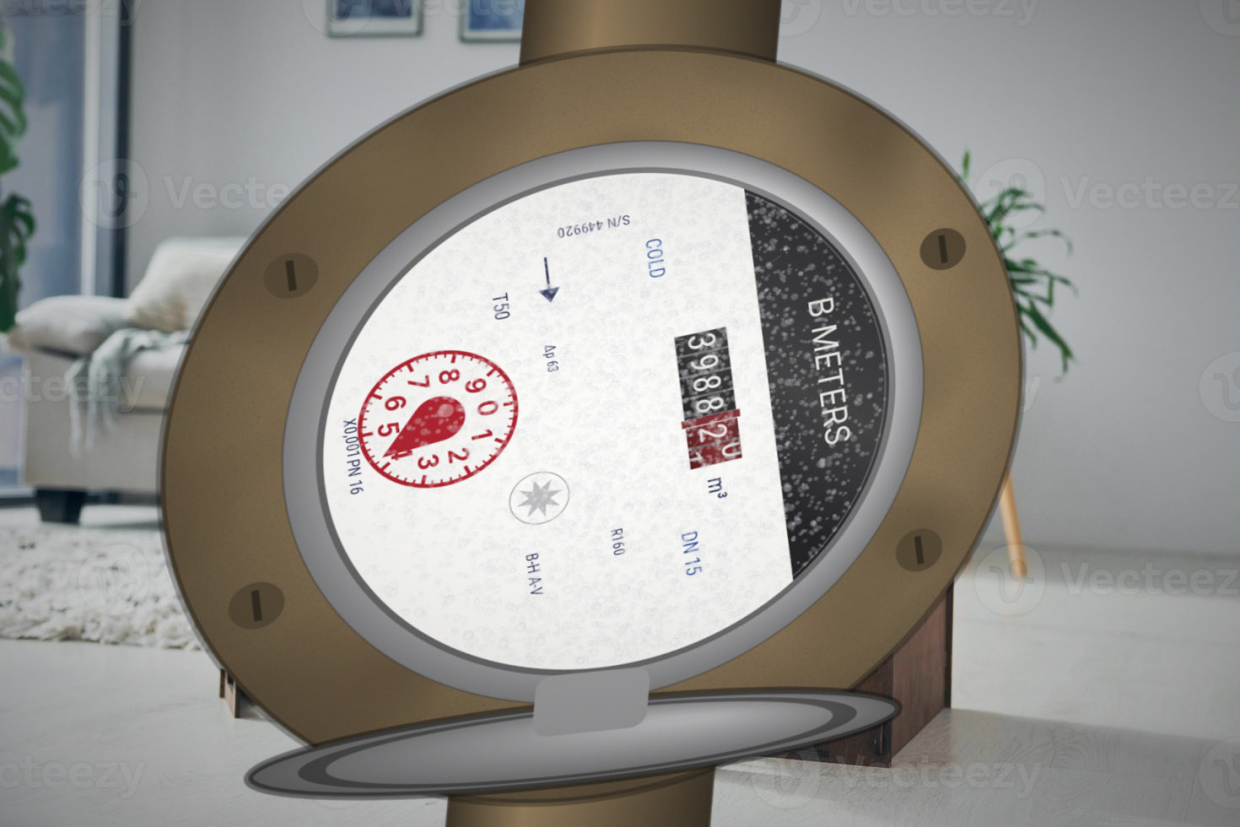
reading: 3988.204,m³
